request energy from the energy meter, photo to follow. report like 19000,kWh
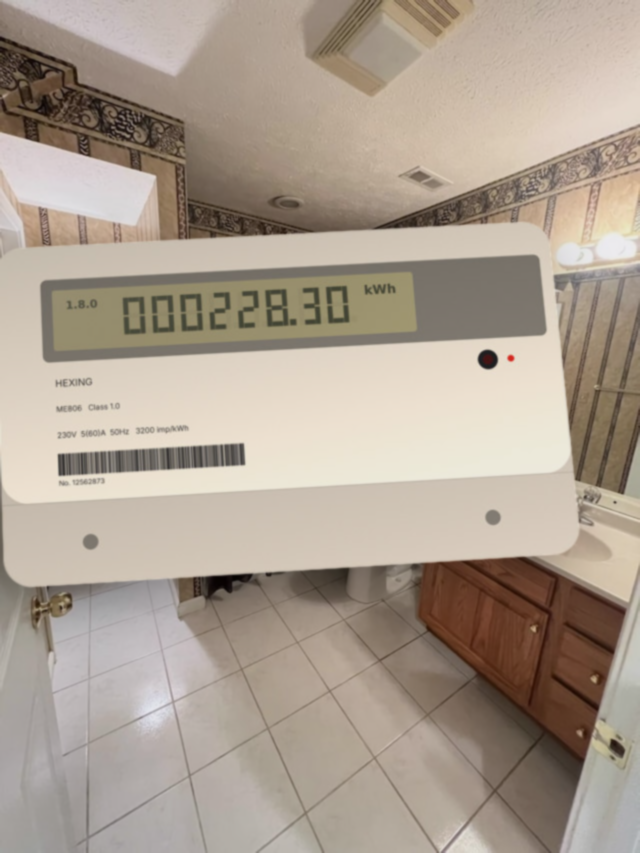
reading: 228.30,kWh
